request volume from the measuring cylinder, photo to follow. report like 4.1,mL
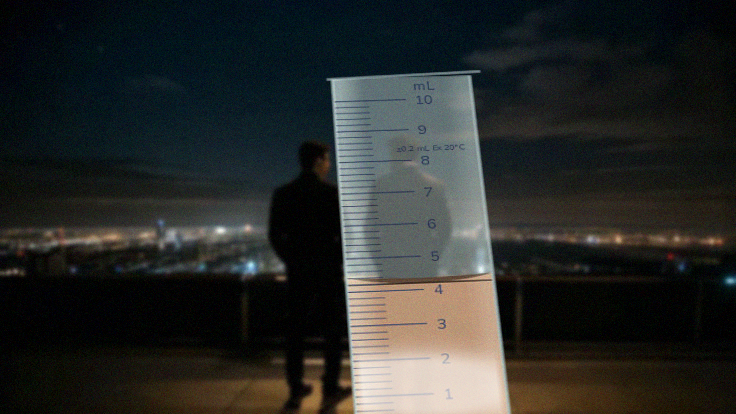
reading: 4.2,mL
